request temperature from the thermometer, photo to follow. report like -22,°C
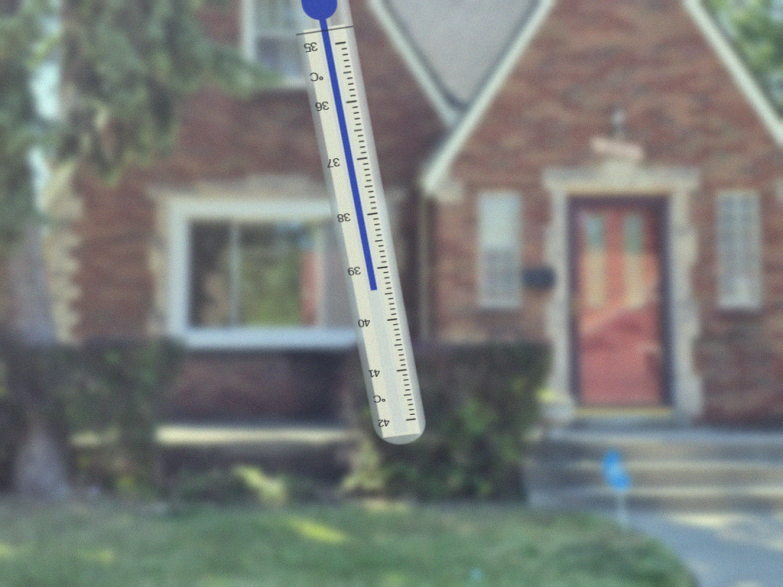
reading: 39.4,°C
